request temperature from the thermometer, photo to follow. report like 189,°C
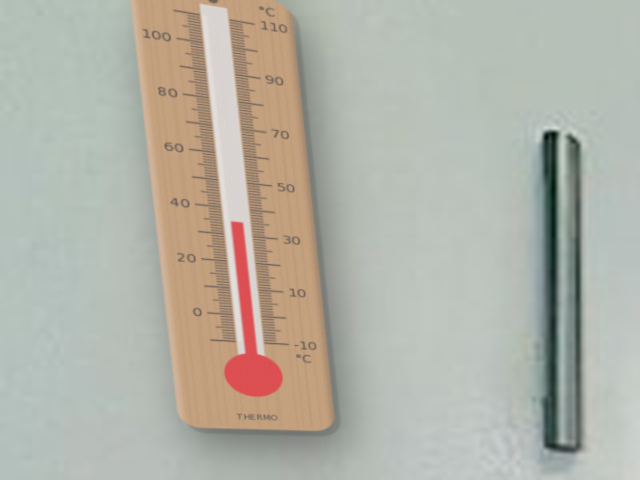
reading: 35,°C
